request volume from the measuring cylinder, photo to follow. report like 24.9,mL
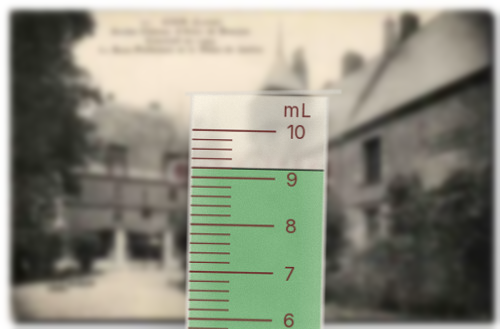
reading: 9.2,mL
